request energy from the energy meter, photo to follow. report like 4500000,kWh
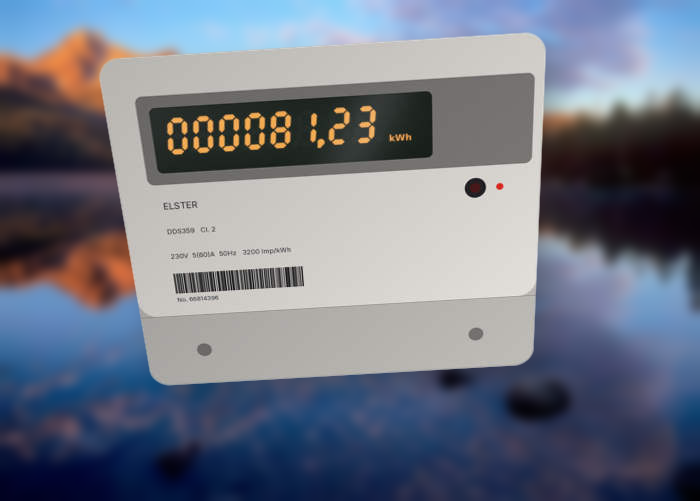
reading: 81.23,kWh
